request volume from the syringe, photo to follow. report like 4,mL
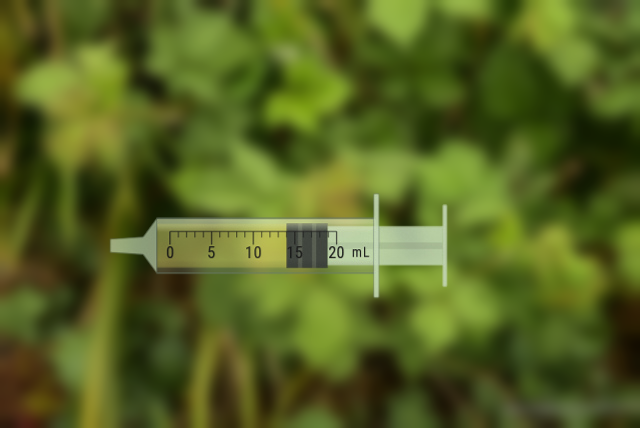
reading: 14,mL
